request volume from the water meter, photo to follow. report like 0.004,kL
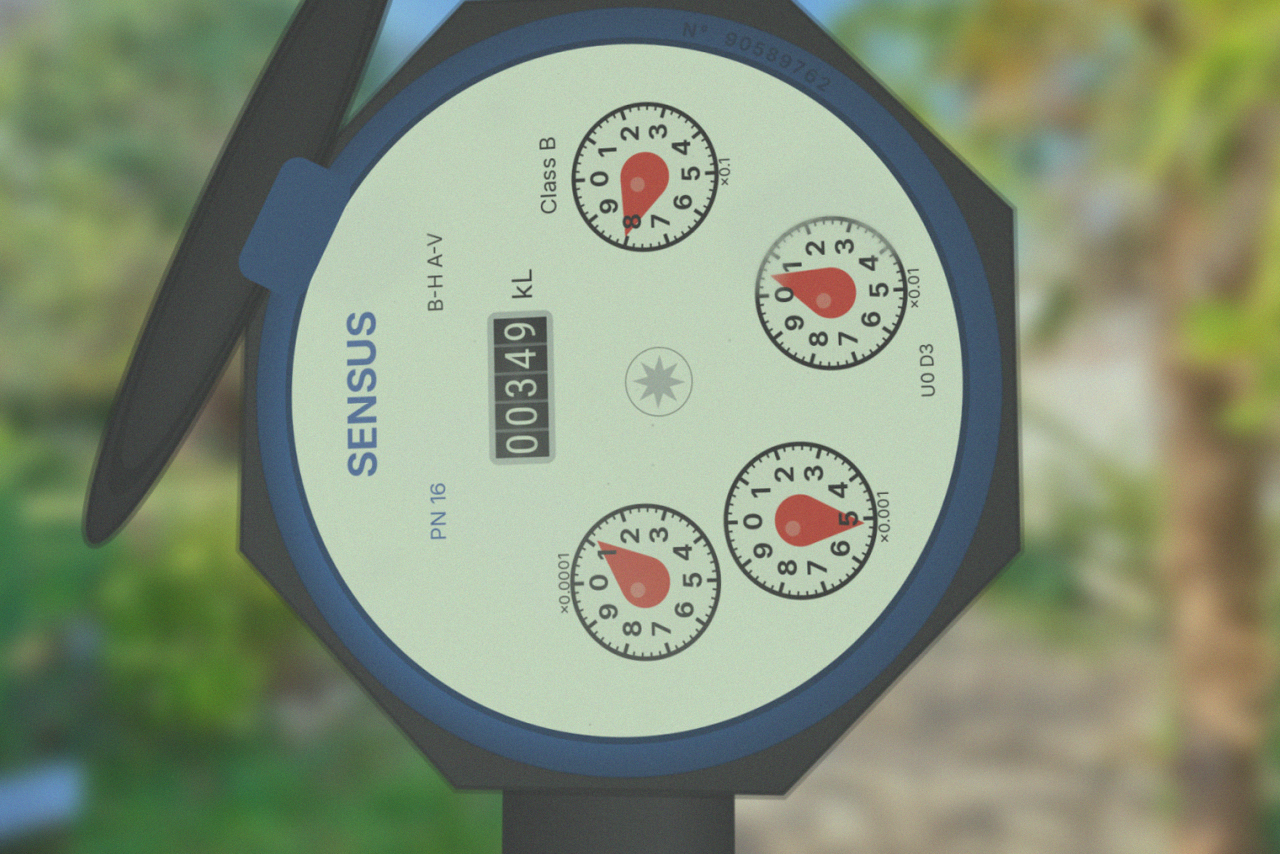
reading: 349.8051,kL
